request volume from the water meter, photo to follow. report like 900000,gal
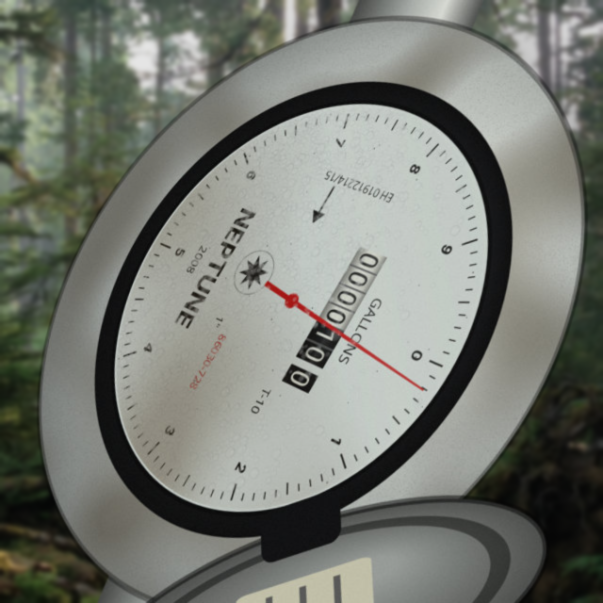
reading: 100.2,gal
